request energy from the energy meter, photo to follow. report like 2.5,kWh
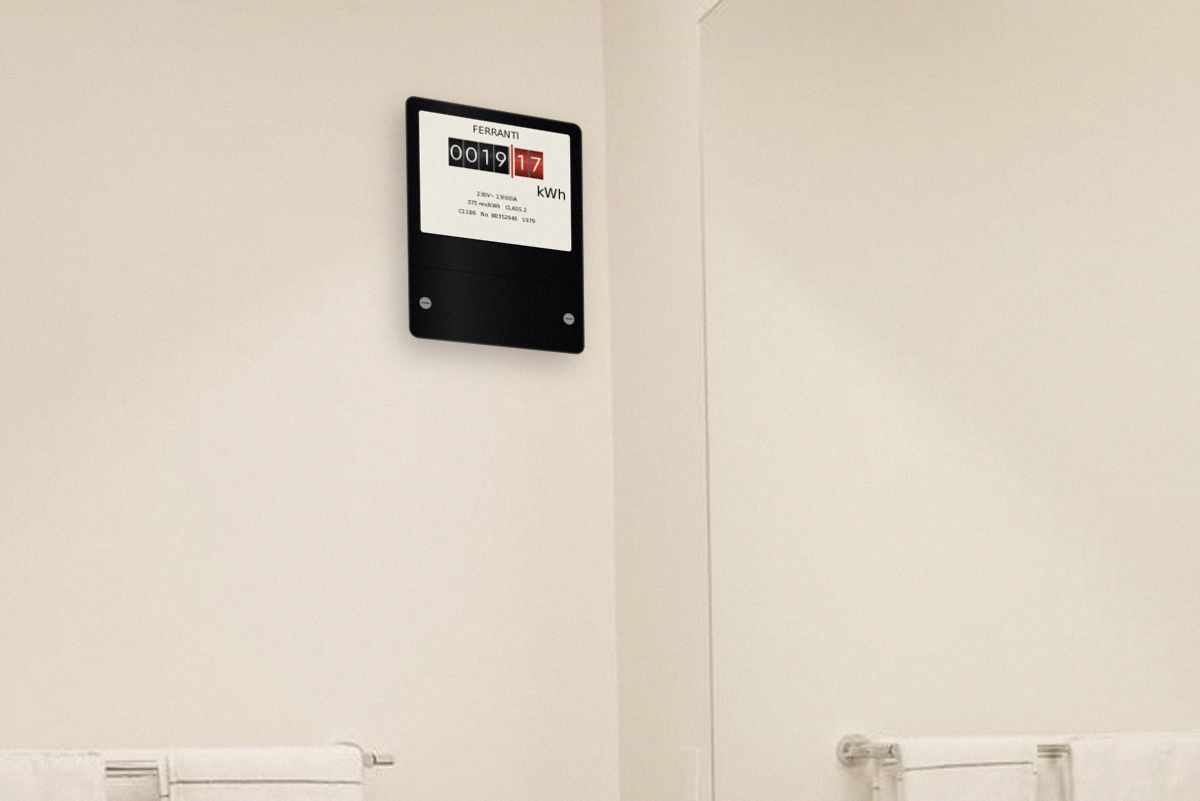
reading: 19.17,kWh
